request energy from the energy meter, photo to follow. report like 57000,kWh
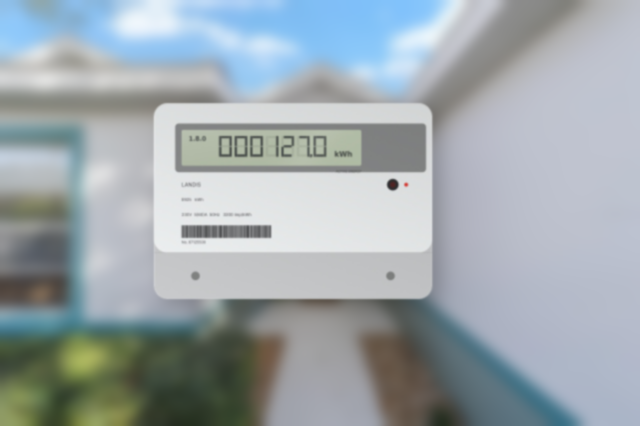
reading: 127.0,kWh
